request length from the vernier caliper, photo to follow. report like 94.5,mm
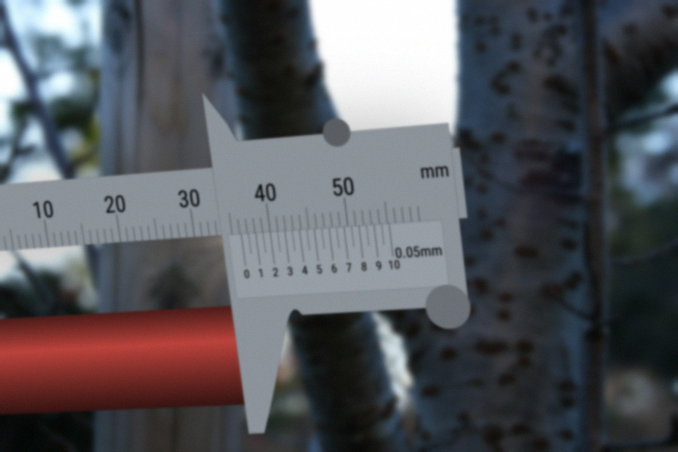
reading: 36.2,mm
